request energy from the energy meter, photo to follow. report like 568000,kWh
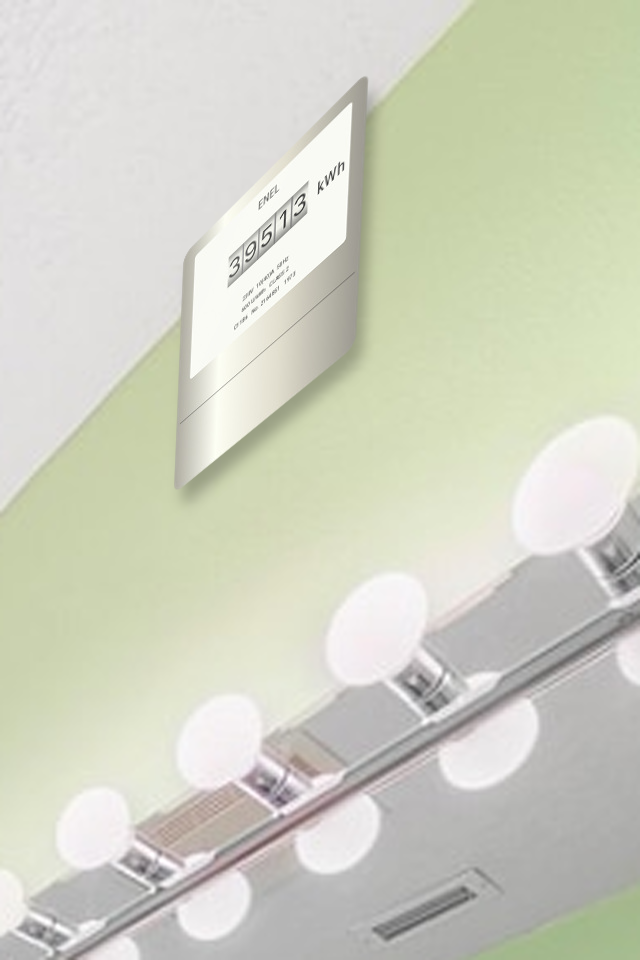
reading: 39513,kWh
